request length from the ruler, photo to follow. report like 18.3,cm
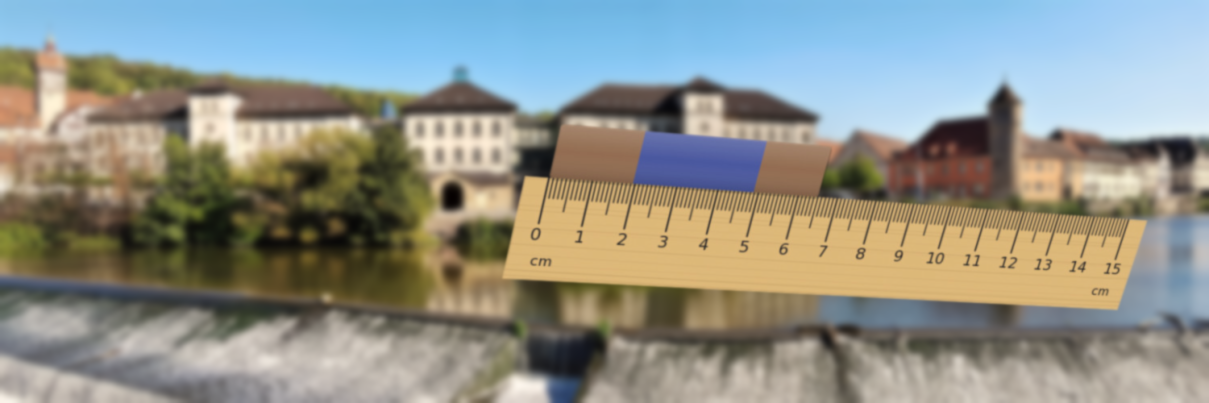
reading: 6.5,cm
